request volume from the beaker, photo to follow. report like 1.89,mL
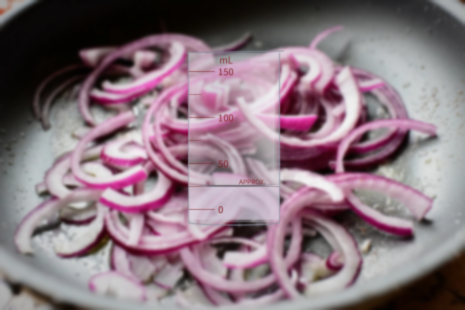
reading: 25,mL
